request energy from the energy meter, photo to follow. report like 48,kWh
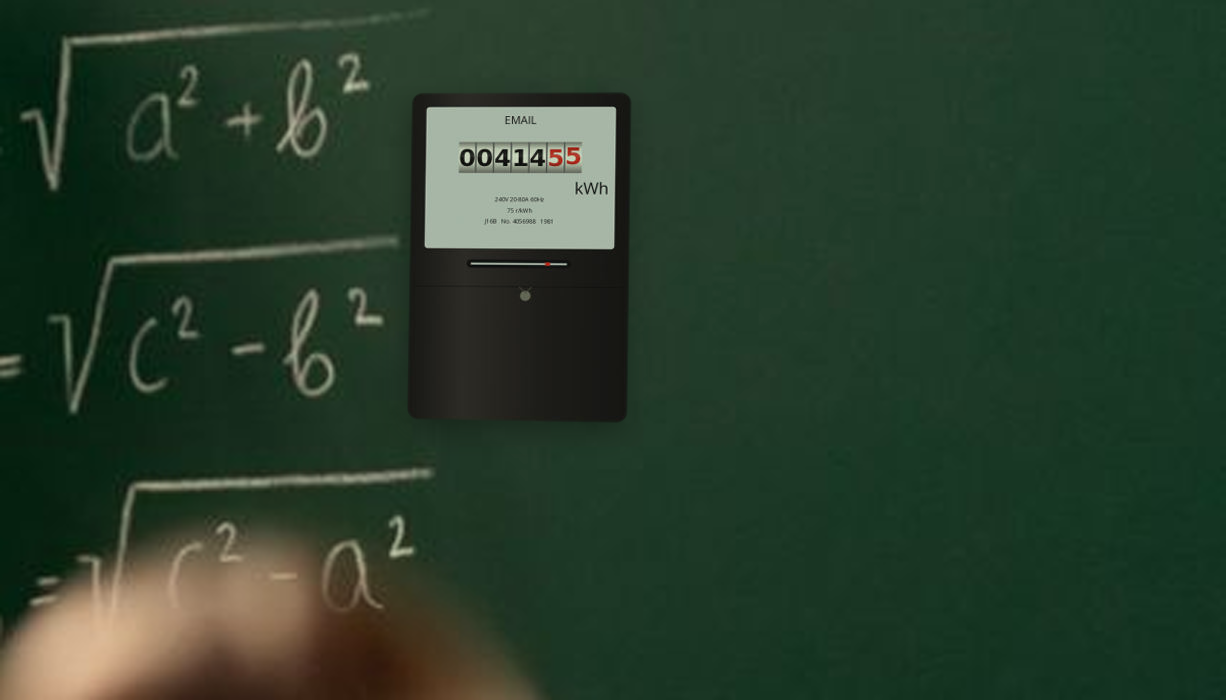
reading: 414.55,kWh
